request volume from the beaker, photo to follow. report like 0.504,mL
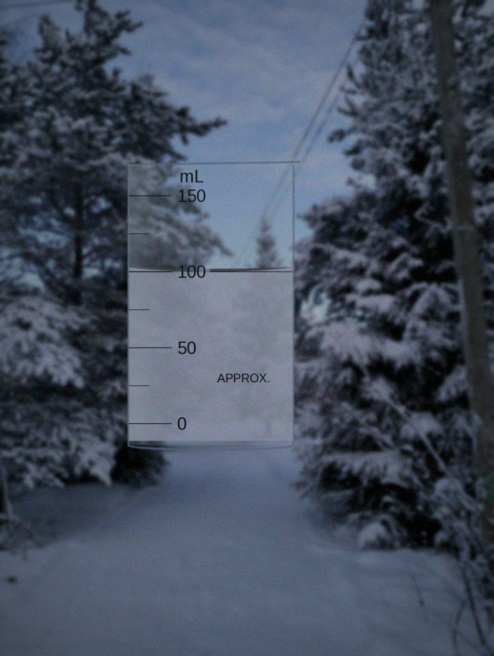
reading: 100,mL
